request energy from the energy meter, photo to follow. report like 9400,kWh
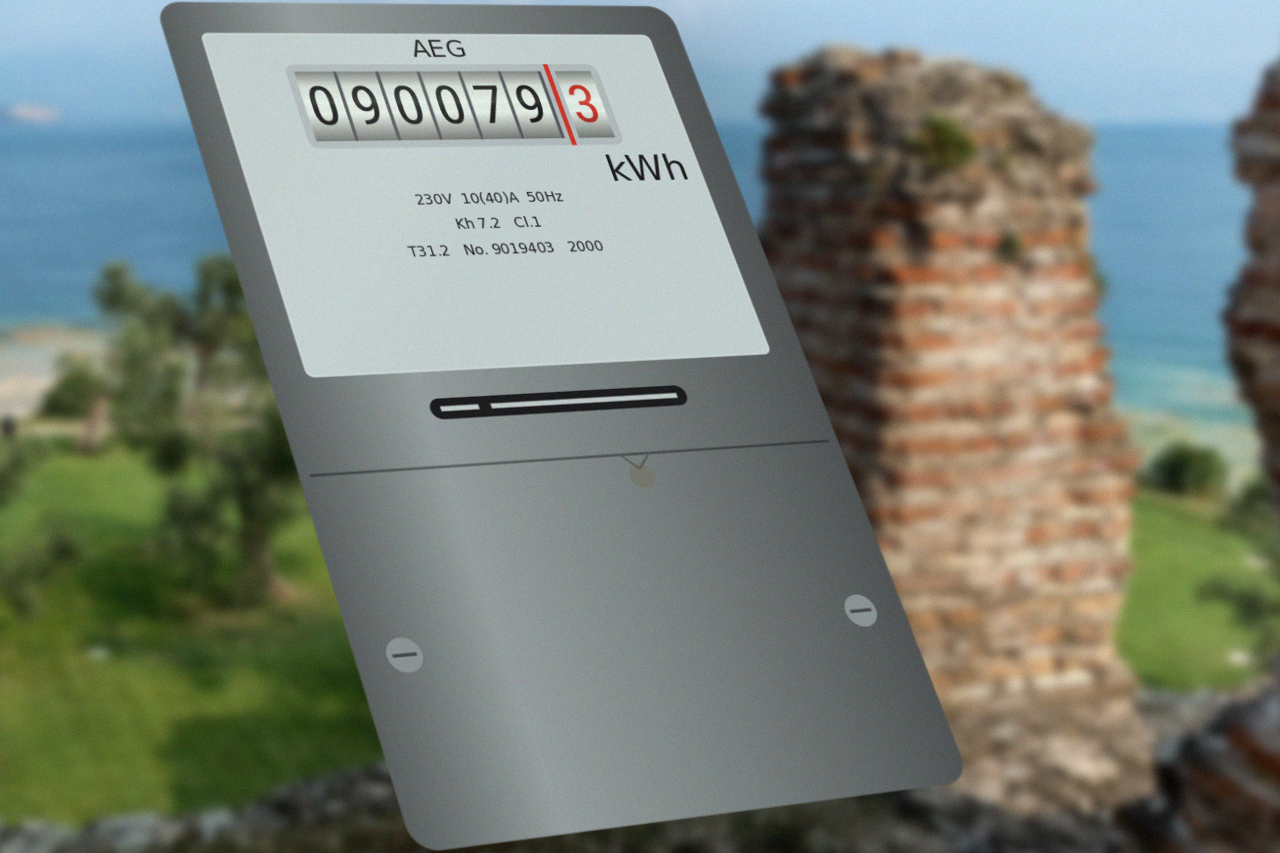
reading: 90079.3,kWh
